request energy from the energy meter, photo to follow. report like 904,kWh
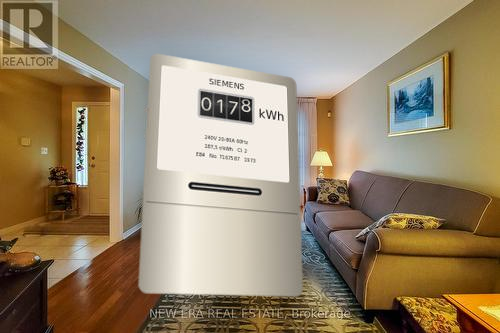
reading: 178,kWh
